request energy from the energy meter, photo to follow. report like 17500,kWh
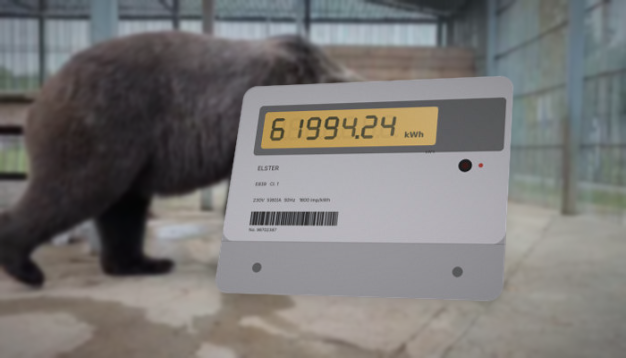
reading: 61994.24,kWh
